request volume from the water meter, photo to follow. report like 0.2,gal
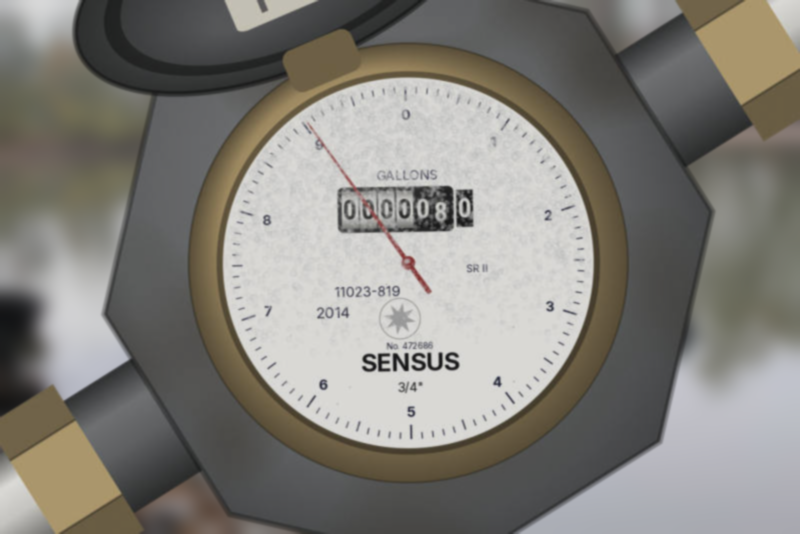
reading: 79.0,gal
